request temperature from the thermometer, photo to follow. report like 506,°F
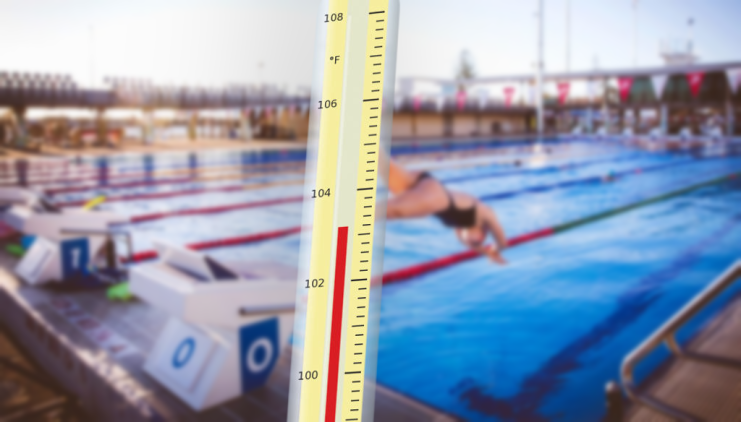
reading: 103.2,°F
